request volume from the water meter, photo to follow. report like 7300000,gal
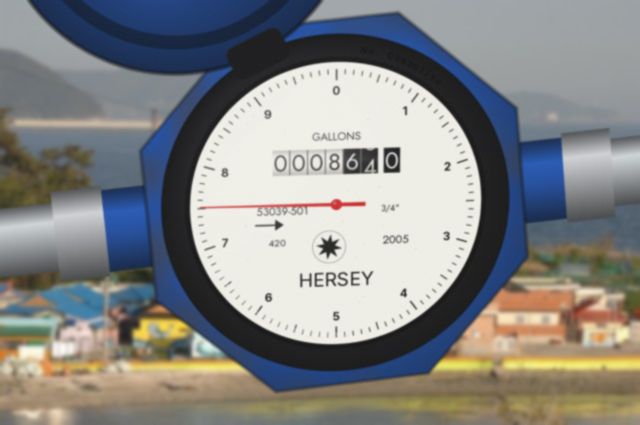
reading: 8637.5,gal
